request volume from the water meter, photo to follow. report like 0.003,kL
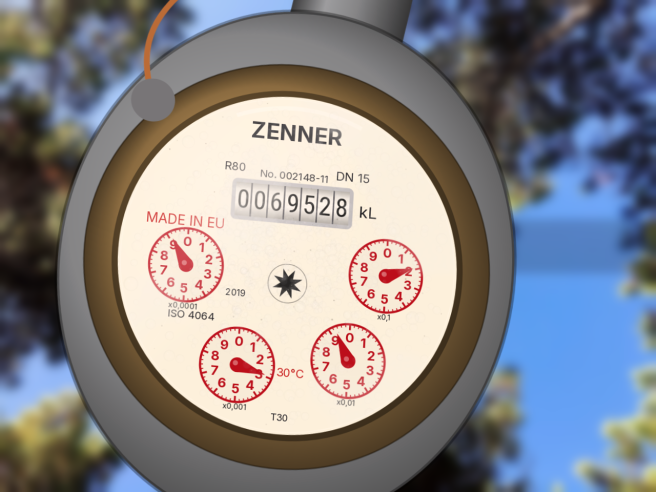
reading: 69528.1929,kL
